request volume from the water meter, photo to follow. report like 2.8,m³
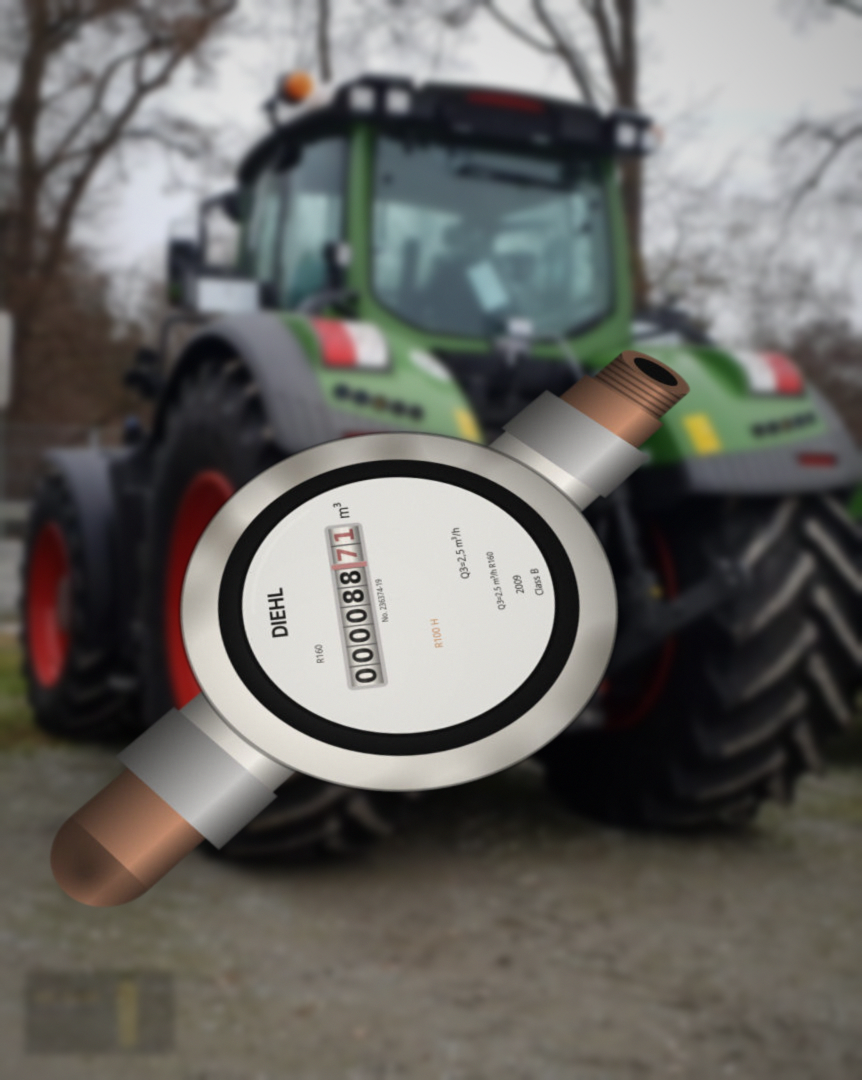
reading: 88.71,m³
